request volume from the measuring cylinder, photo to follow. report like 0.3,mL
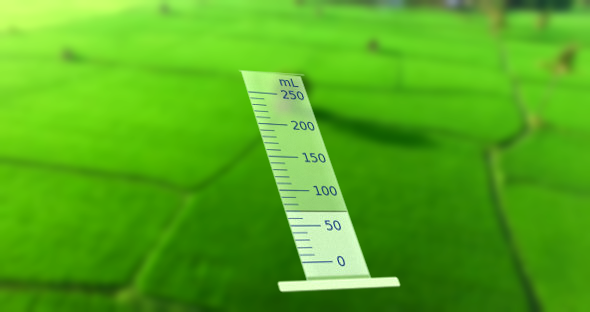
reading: 70,mL
